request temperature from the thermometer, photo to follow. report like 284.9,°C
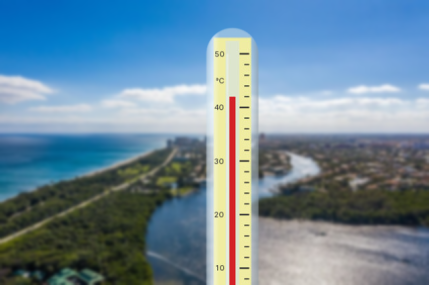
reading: 42,°C
